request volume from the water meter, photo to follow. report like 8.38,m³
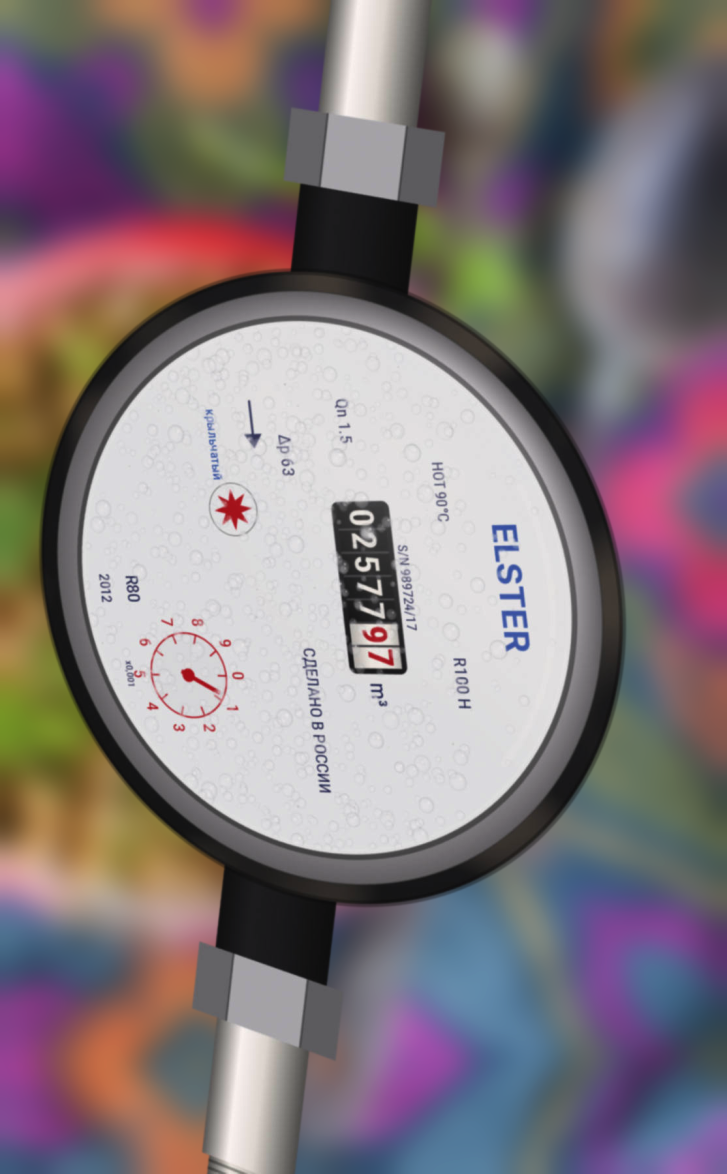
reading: 2577.970,m³
